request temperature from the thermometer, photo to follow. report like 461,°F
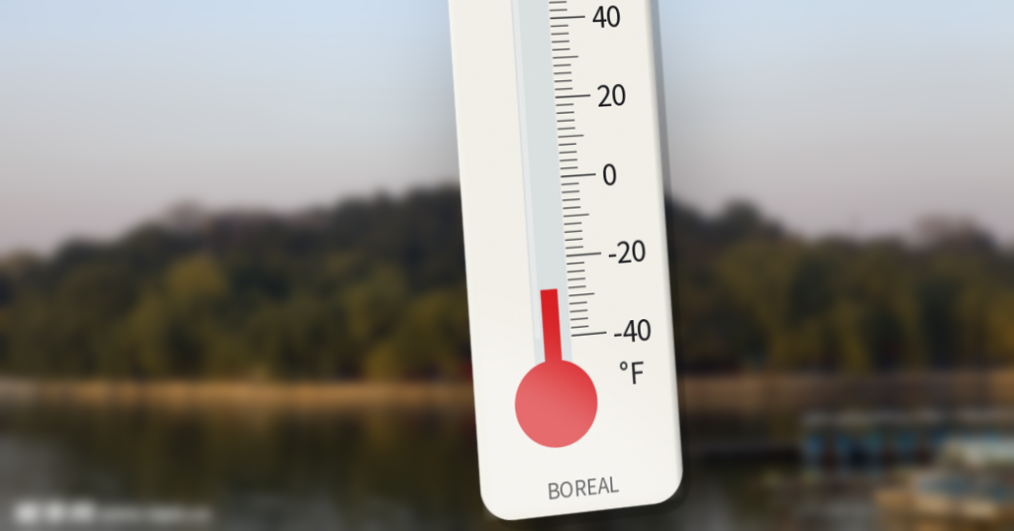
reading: -28,°F
